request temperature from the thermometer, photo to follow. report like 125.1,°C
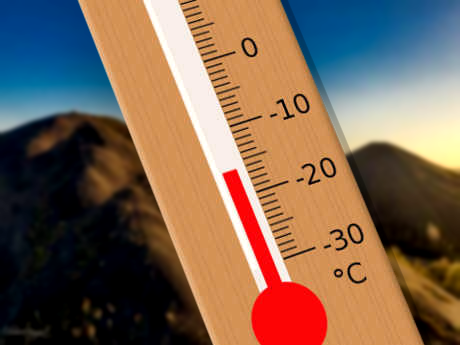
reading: -16,°C
